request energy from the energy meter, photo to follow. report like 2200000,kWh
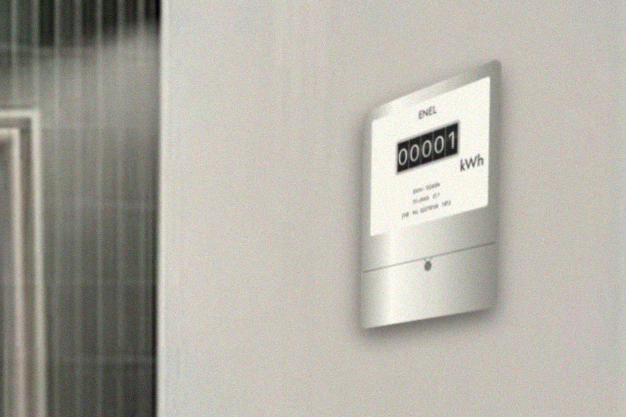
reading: 1,kWh
